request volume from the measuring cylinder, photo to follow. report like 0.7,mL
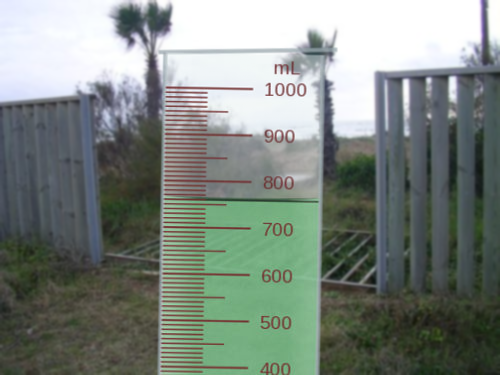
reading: 760,mL
